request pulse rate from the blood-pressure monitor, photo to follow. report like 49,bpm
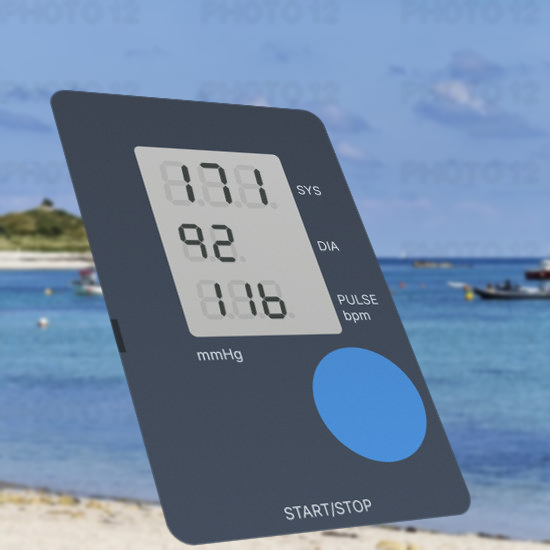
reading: 116,bpm
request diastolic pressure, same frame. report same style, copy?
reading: 92,mmHg
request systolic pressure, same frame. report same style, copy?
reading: 171,mmHg
